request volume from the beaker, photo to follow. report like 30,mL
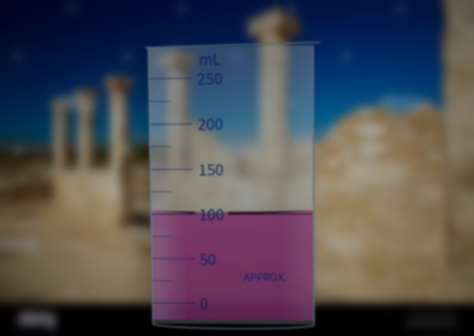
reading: 100,mL
